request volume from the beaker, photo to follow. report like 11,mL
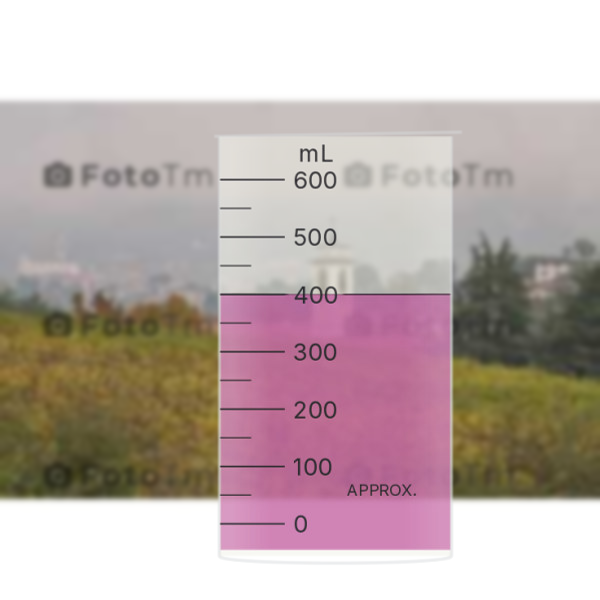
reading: 400,mL
